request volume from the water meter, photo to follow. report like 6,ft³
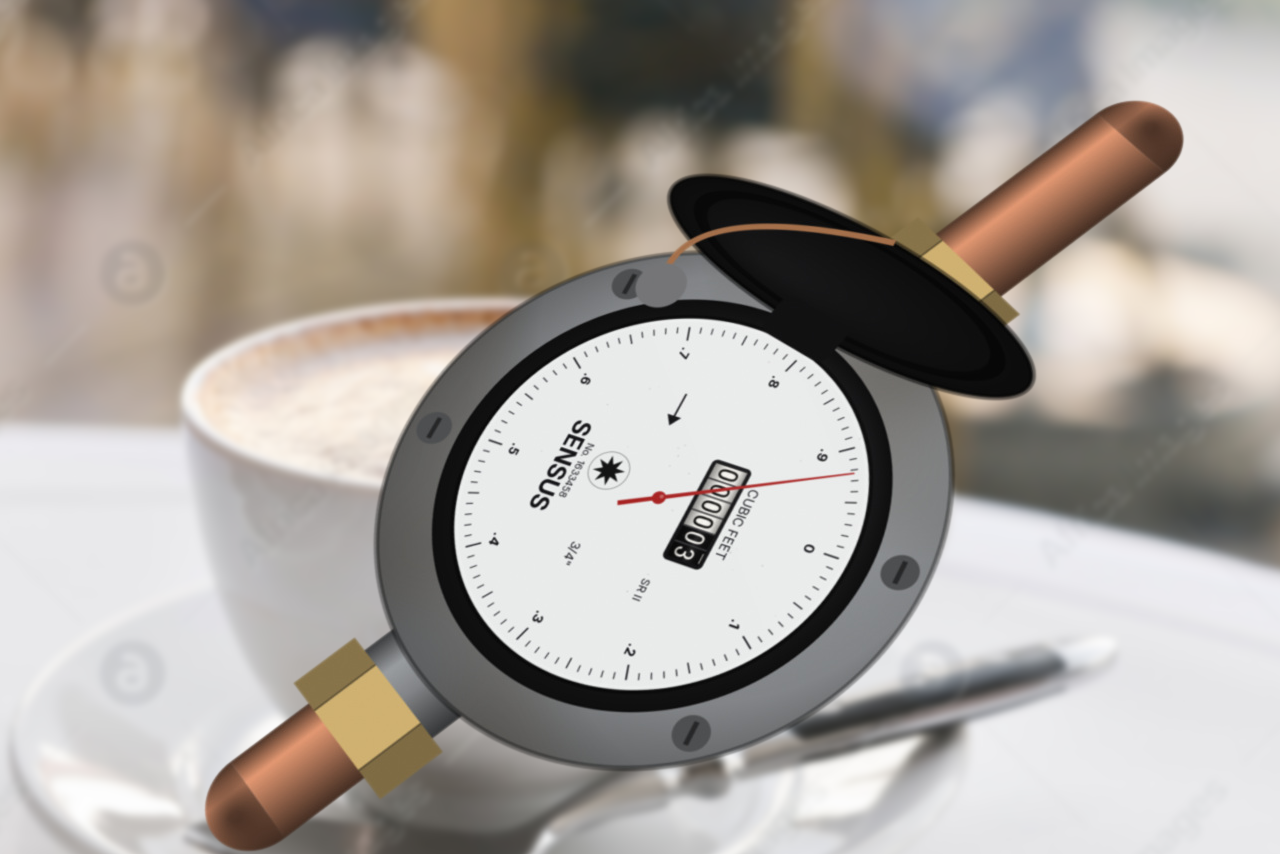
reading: 2.92,ft³
